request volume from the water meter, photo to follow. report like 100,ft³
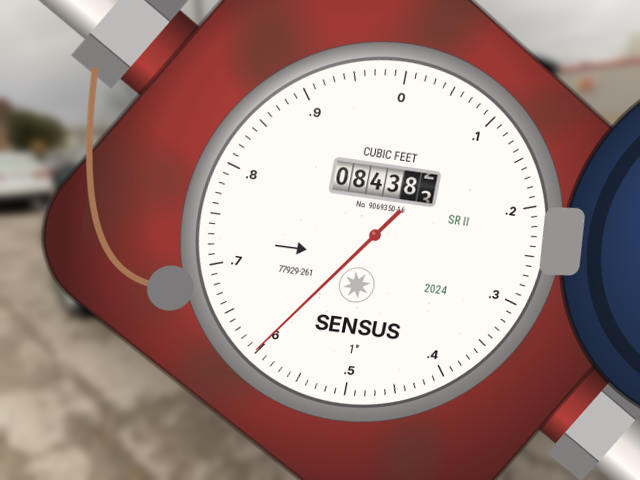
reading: 84382.60,ft³
